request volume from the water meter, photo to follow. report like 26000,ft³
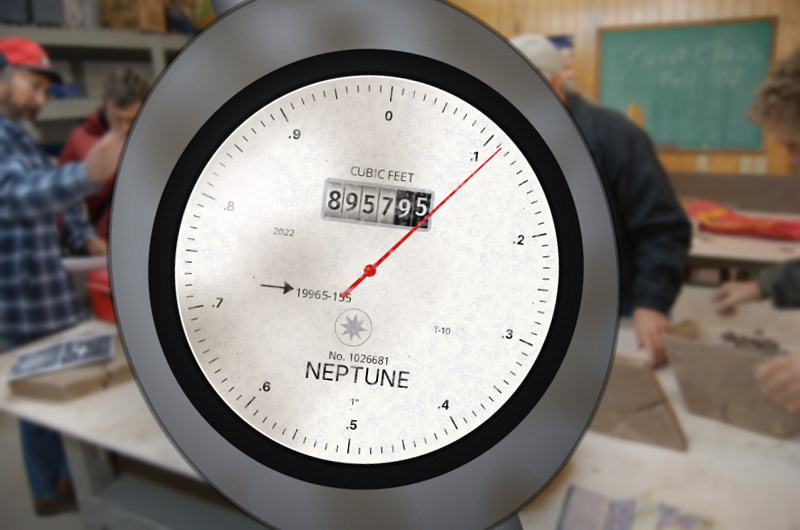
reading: 895795.11,ft³
